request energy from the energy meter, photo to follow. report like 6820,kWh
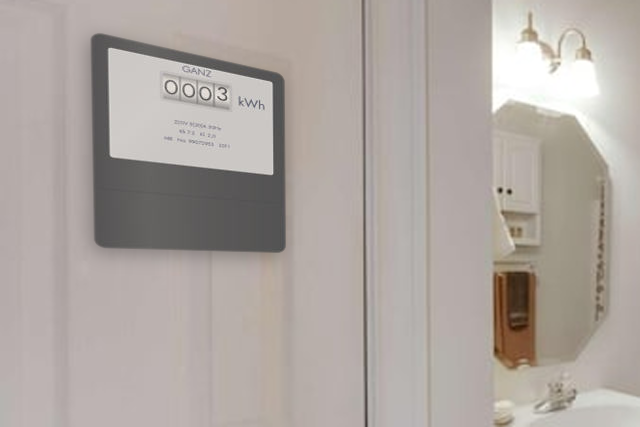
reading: 3,kWh
